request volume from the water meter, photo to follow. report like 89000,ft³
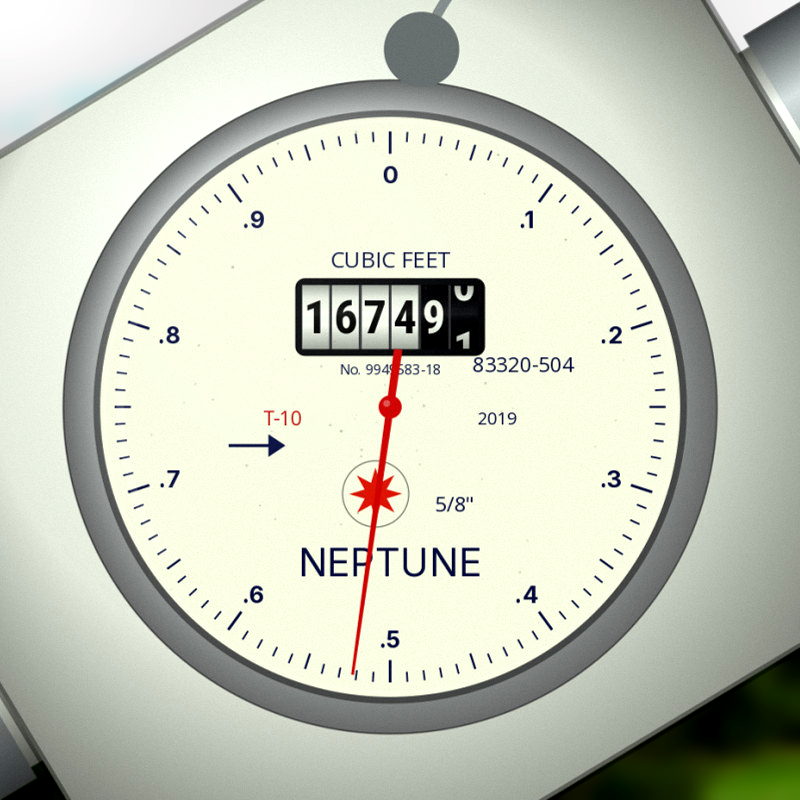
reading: 167490.52,ft³
